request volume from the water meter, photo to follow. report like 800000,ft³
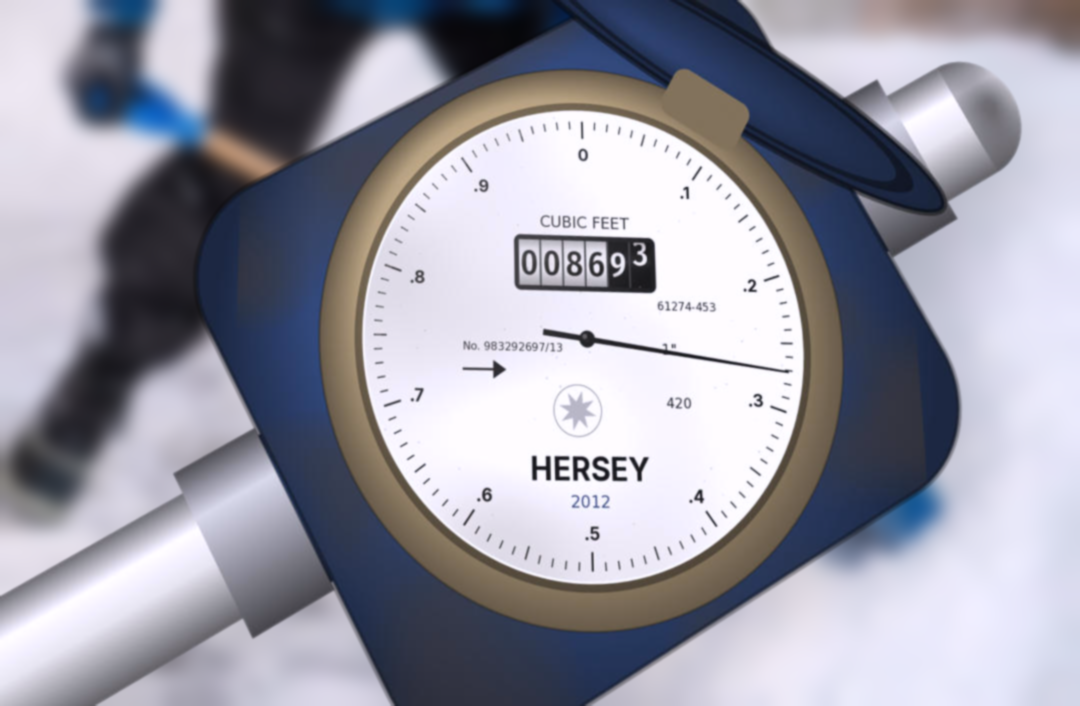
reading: 8693.27,ft³
